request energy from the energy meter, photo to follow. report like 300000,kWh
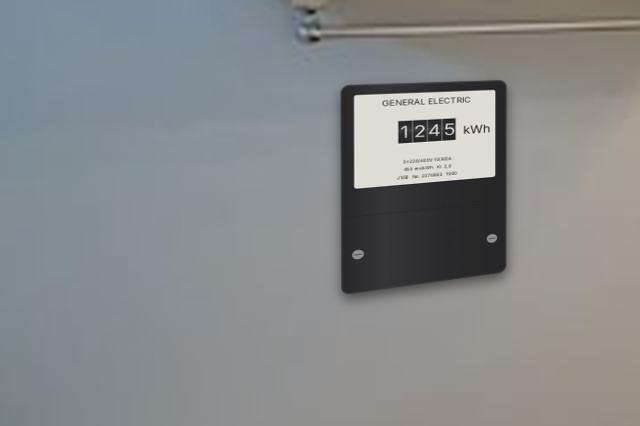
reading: 1245,kWh
